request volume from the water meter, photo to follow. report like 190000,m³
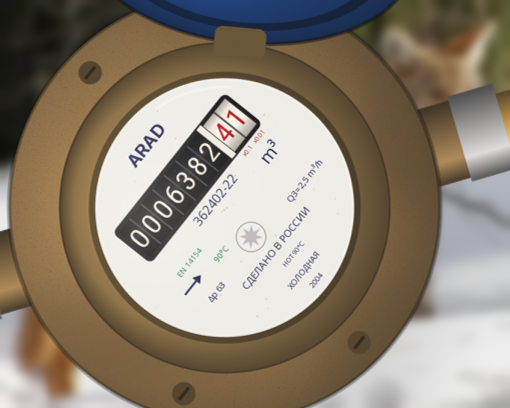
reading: 6382.41,m³
